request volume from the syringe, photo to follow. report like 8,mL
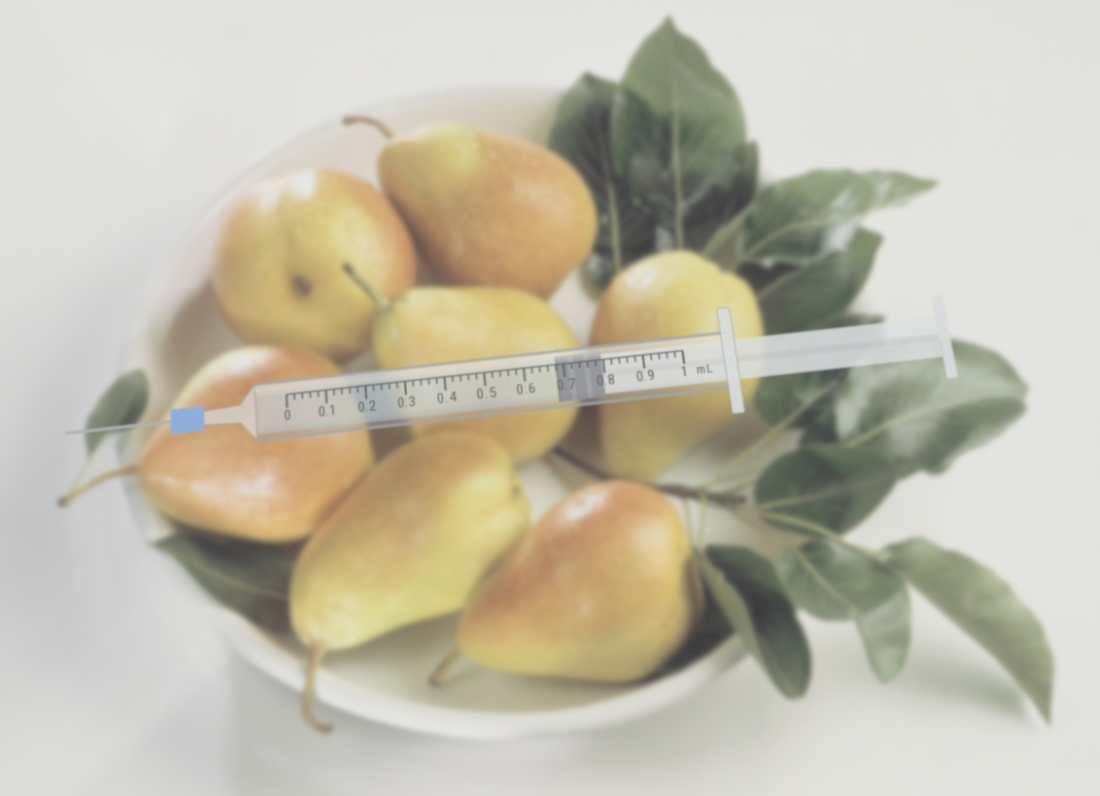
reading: 0.68,mL
